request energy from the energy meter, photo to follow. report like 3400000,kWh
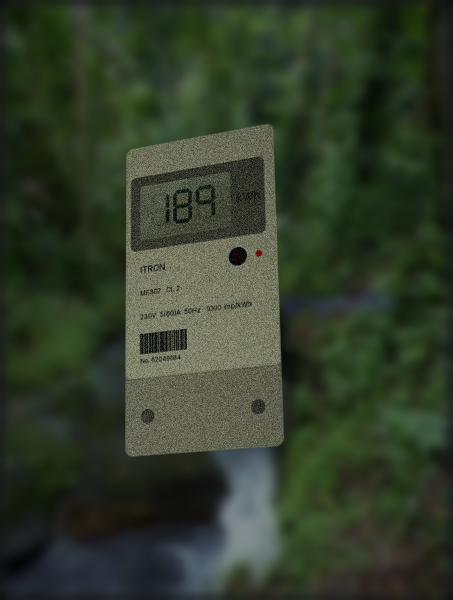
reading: 189,kWh
